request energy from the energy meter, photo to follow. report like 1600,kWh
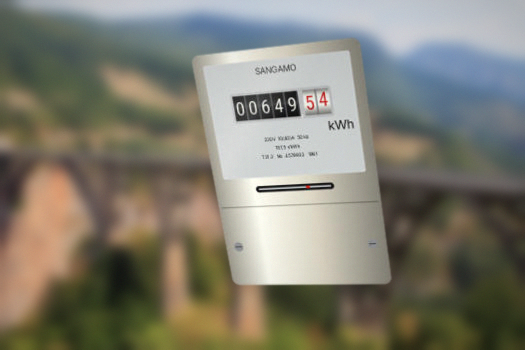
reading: 649.54,kWh
